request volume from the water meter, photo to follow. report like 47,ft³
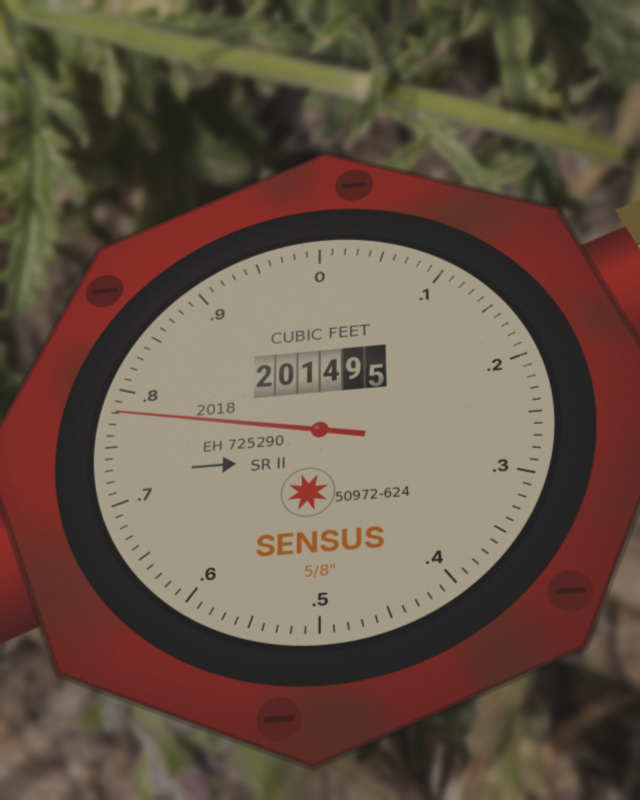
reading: 201494.78,ft³
